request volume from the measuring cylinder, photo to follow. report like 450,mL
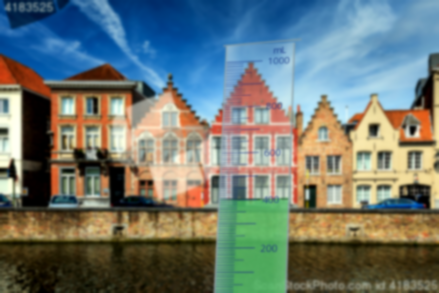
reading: 400,mL
